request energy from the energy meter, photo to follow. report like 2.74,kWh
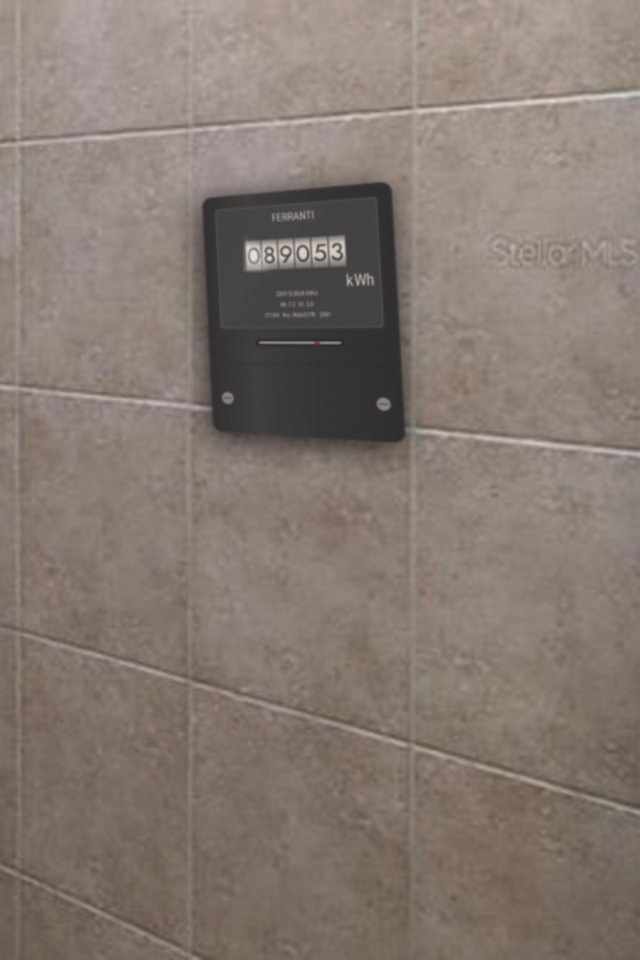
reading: 89053,kWh
